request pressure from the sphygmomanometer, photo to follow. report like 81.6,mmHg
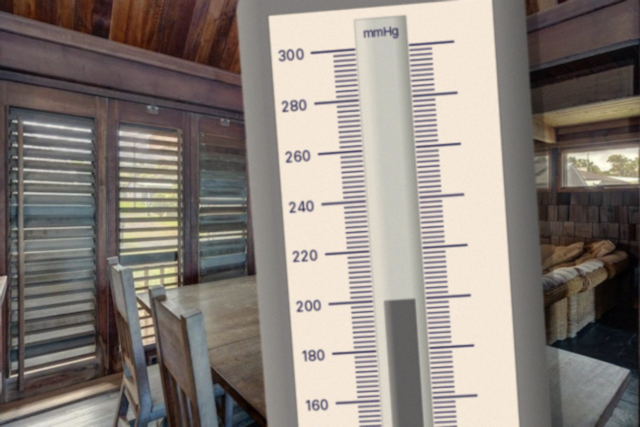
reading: 200,mmHg
